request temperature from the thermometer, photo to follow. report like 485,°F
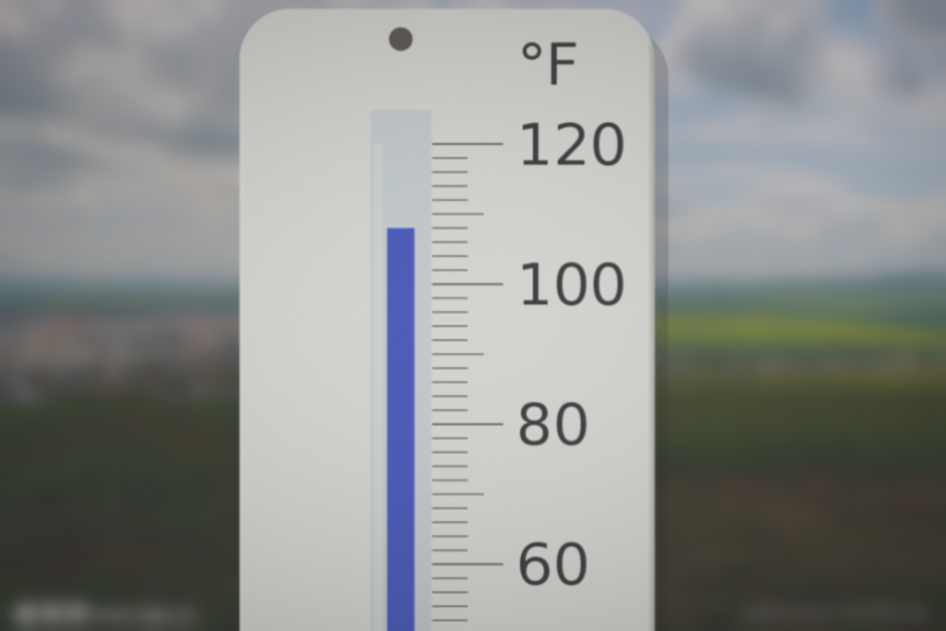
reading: 108,°F
